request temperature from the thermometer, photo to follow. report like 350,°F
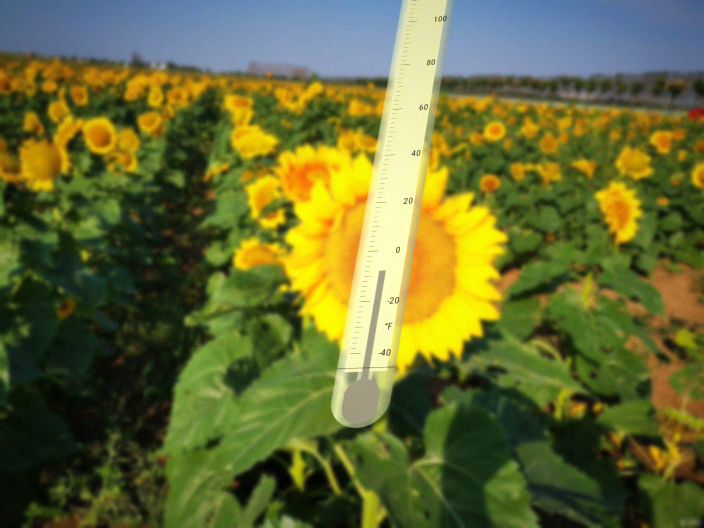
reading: -8,°F
